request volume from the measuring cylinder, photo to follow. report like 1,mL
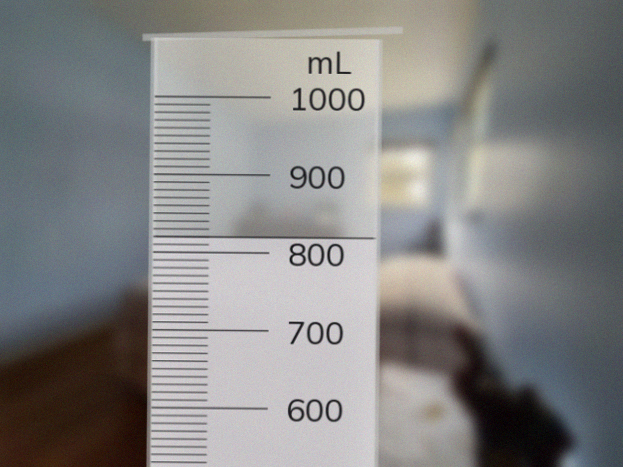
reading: 820,mL
